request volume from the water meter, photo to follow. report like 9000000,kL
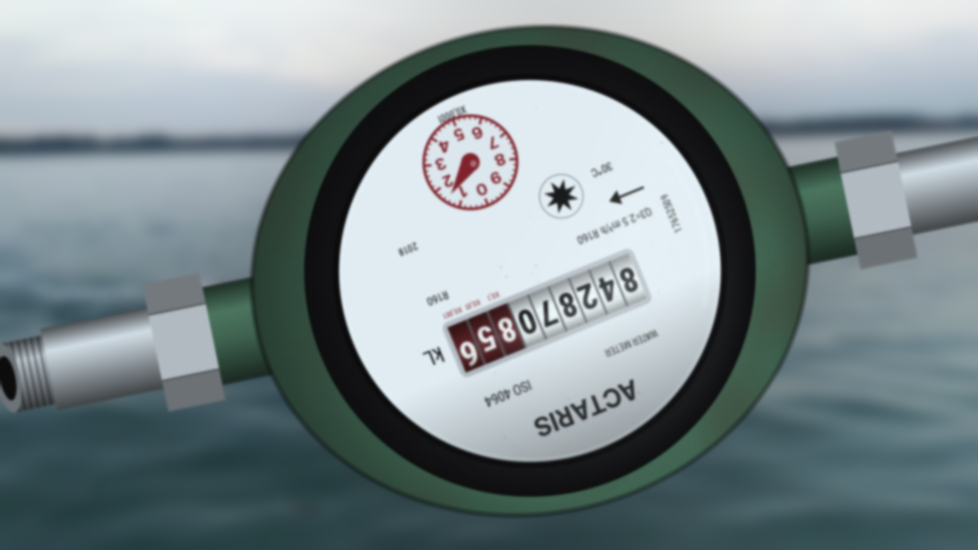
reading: 842870.8561,kL
